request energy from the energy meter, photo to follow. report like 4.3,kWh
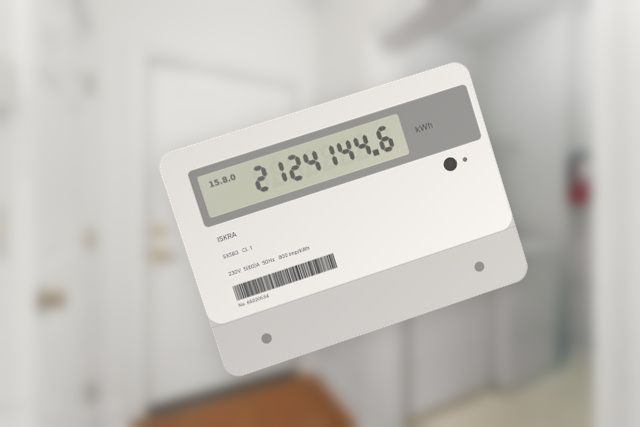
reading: 2124144.6,kWh
